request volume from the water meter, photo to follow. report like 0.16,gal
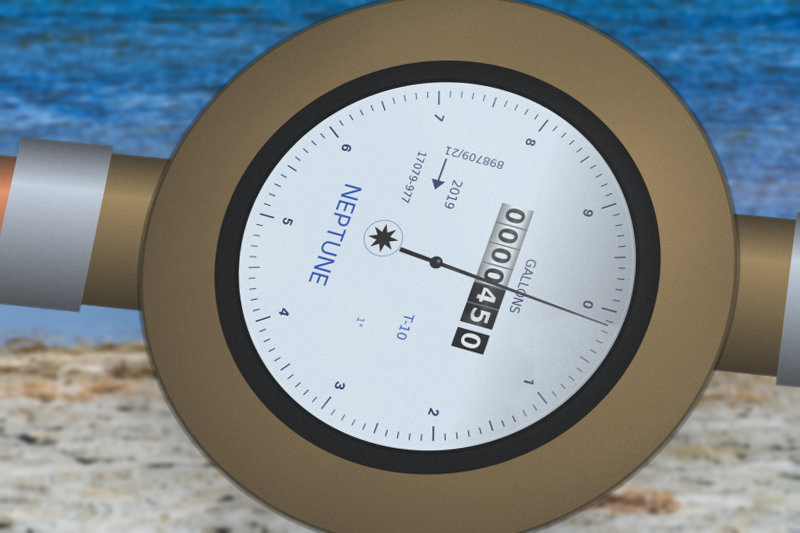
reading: 450.1,gal
